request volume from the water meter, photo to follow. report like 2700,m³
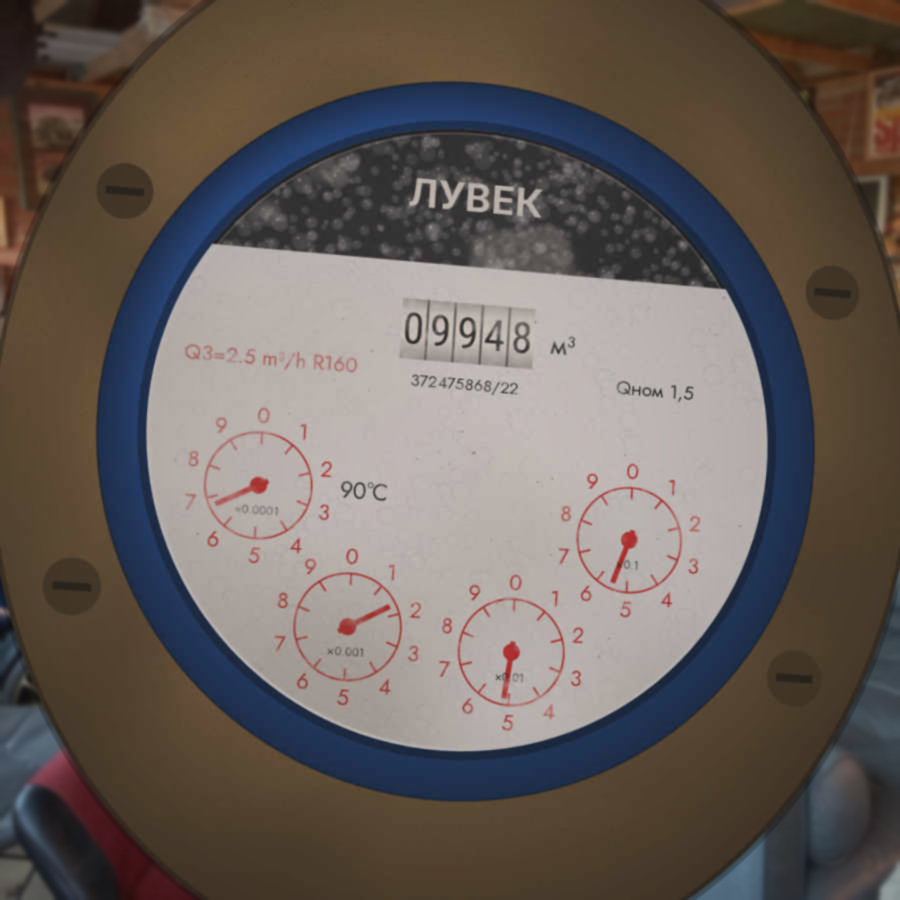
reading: 9948.5516,m³
